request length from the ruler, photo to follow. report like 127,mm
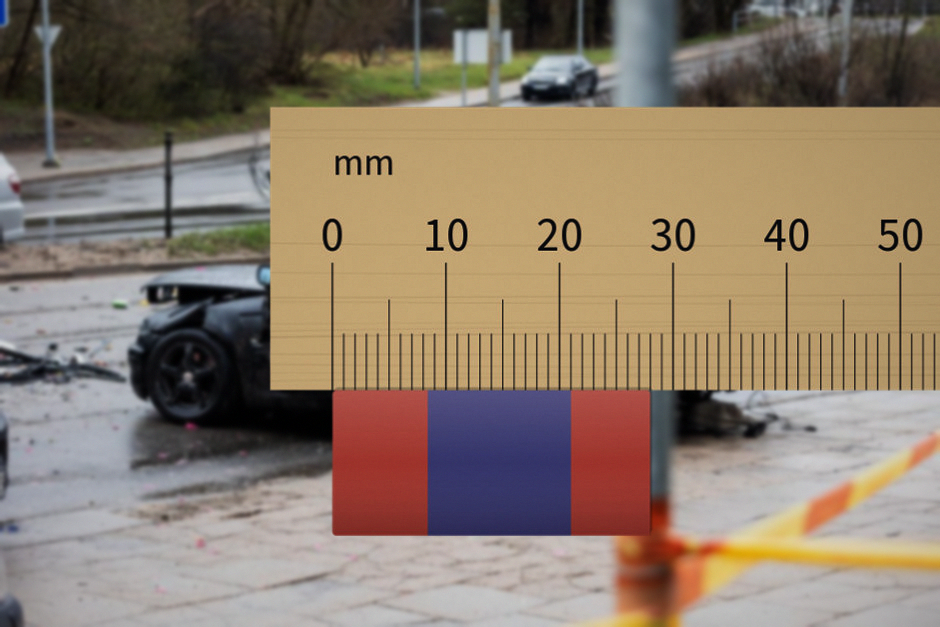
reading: 28,mm
